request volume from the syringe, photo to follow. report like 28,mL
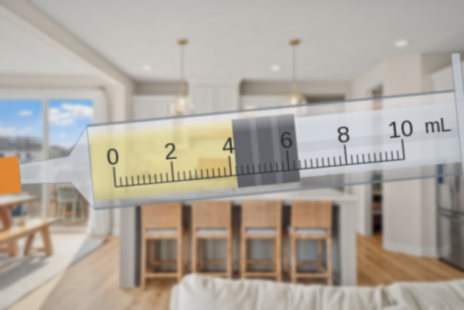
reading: 4.2,mL
